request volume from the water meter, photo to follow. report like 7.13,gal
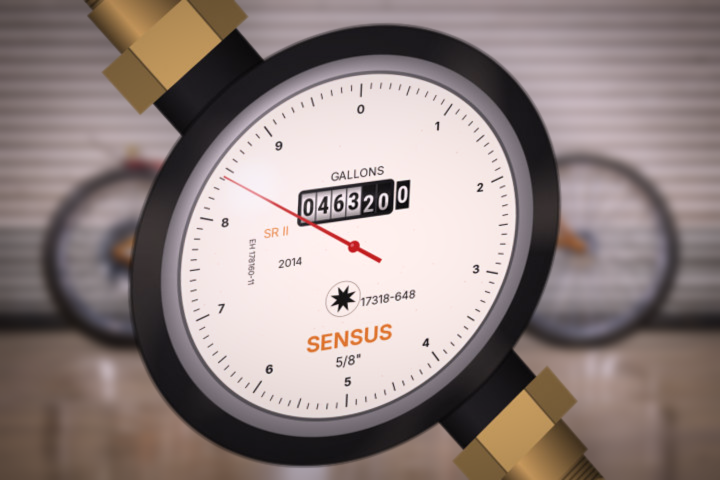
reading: 463198.4,gal
